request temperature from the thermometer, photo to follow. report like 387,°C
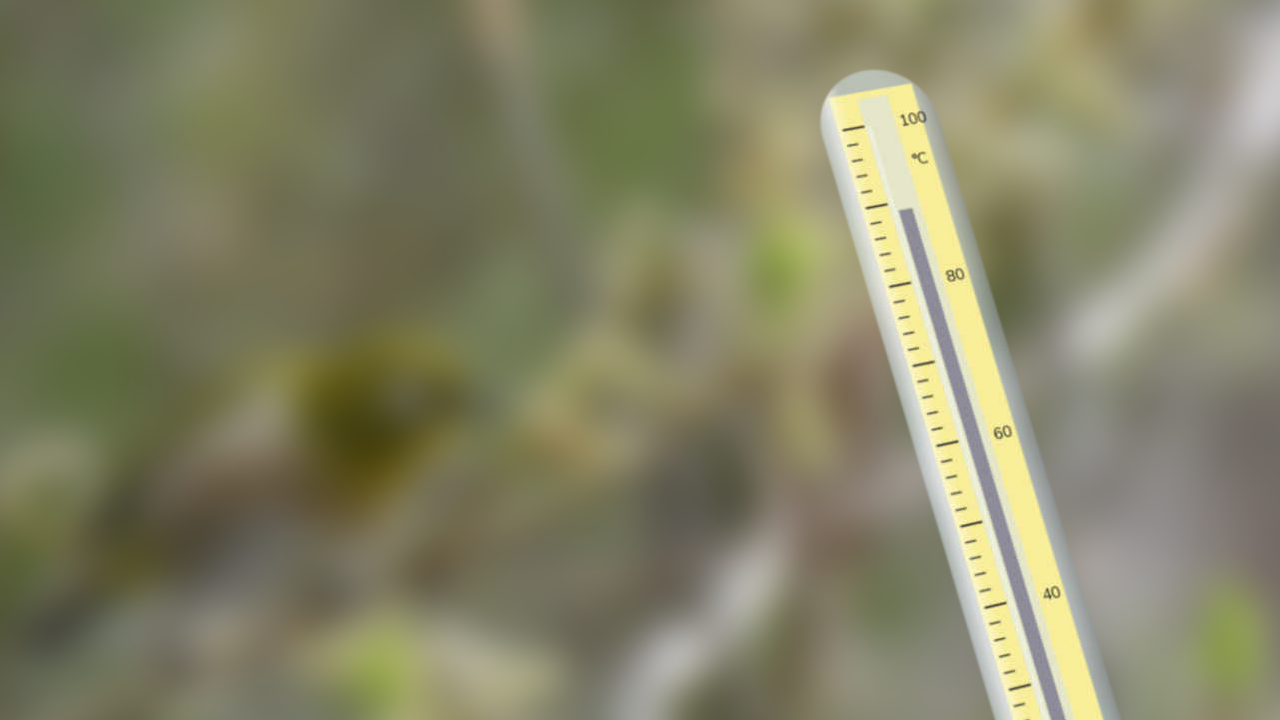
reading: 89,°C
